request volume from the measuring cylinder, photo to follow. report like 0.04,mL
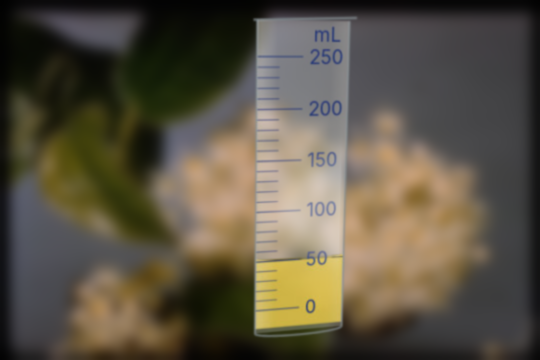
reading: 50,mL
